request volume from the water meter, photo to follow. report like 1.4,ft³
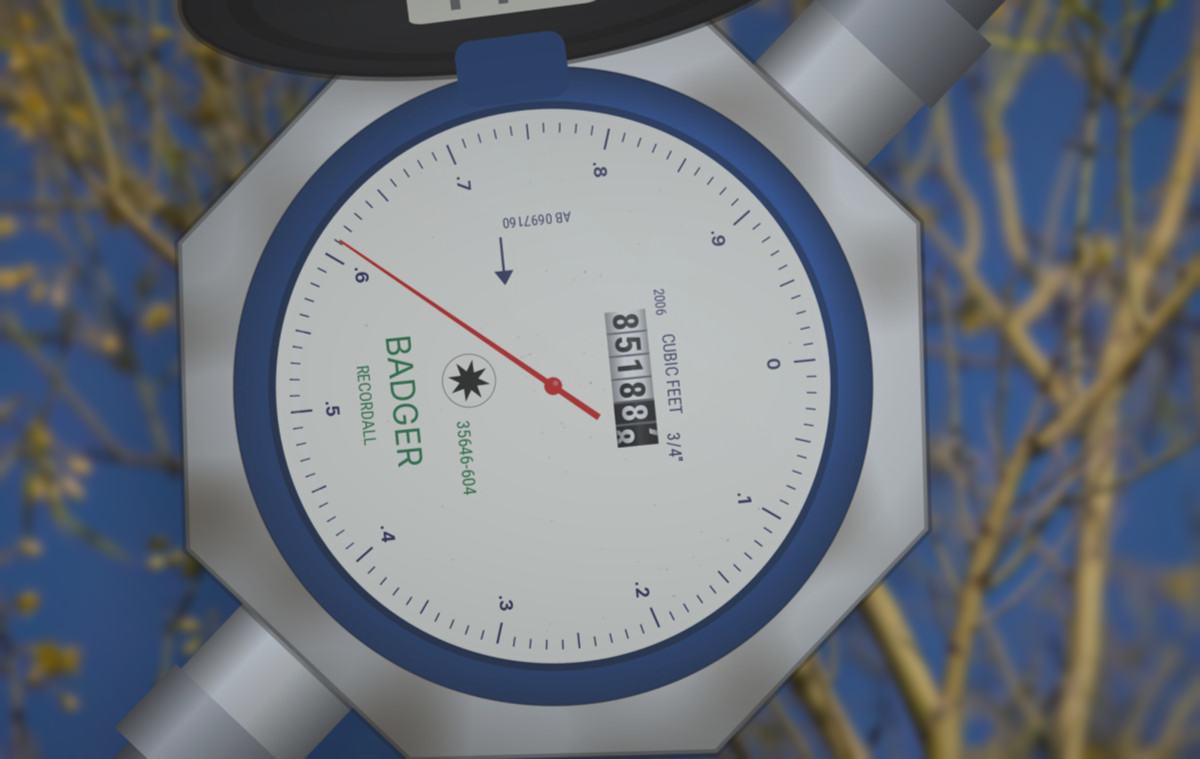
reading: 851887.61,ft³
